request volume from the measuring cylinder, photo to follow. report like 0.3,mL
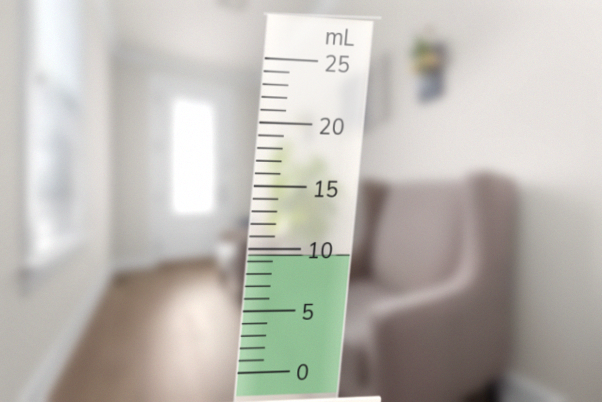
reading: 9.5,mL
